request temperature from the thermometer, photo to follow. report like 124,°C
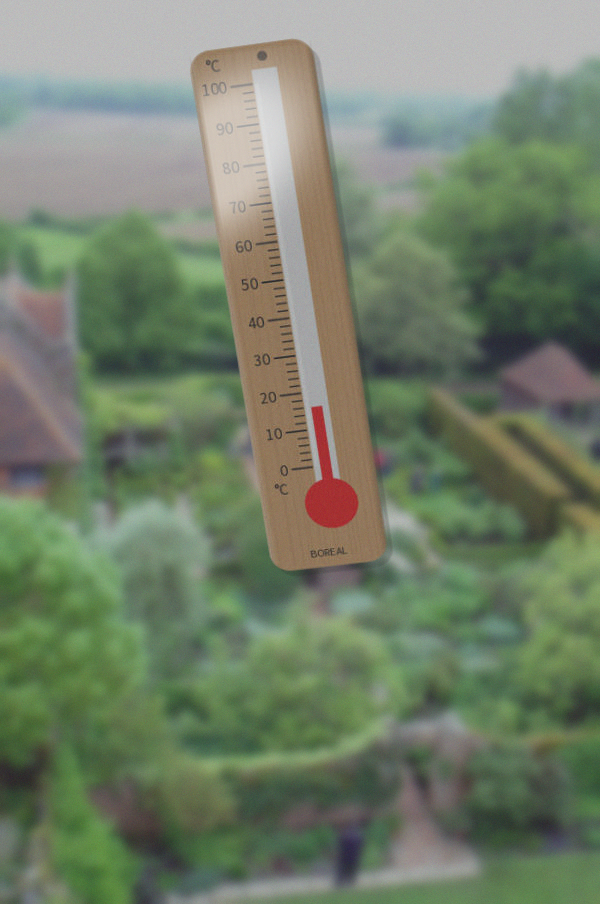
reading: 16,°C
